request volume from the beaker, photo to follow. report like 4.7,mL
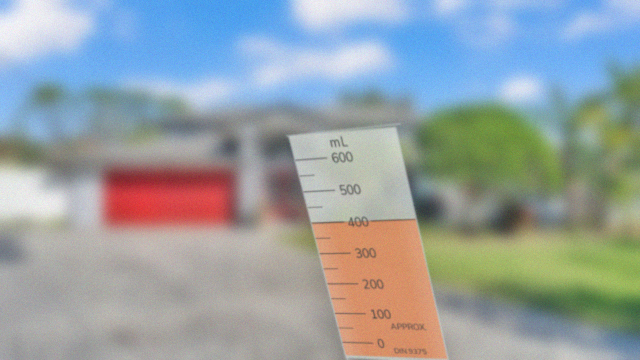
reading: 400,mL
